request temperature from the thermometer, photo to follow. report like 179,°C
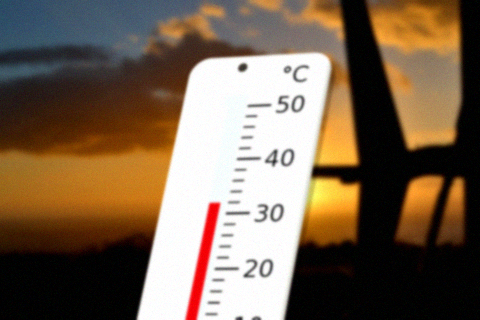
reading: 32,°C
